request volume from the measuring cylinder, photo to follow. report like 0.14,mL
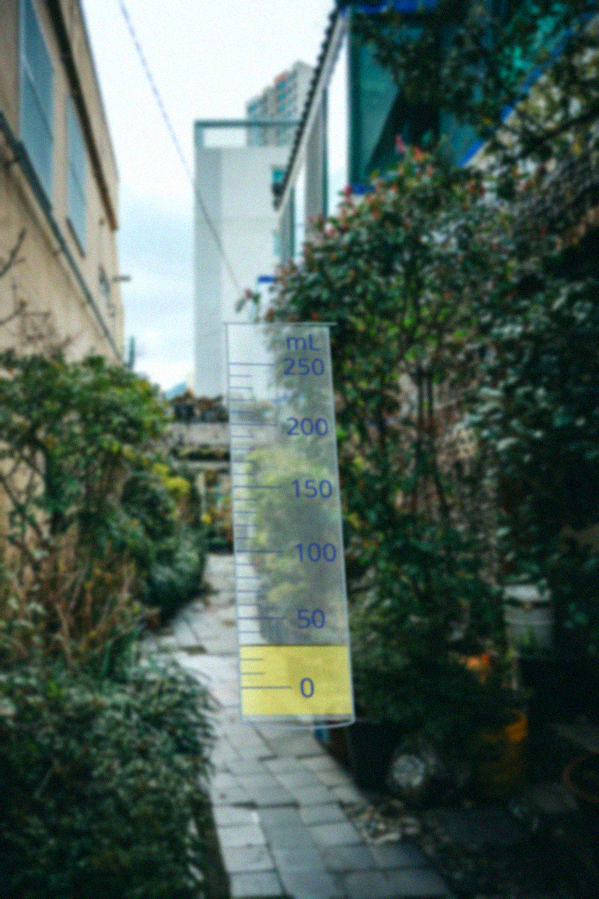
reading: 30,mL
